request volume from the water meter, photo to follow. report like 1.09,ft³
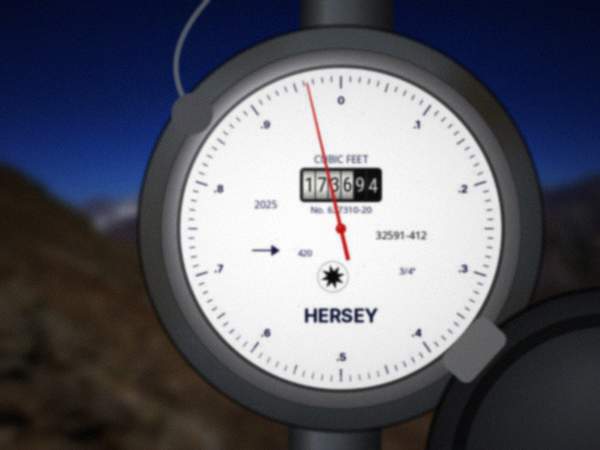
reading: 173693.96,ft³
